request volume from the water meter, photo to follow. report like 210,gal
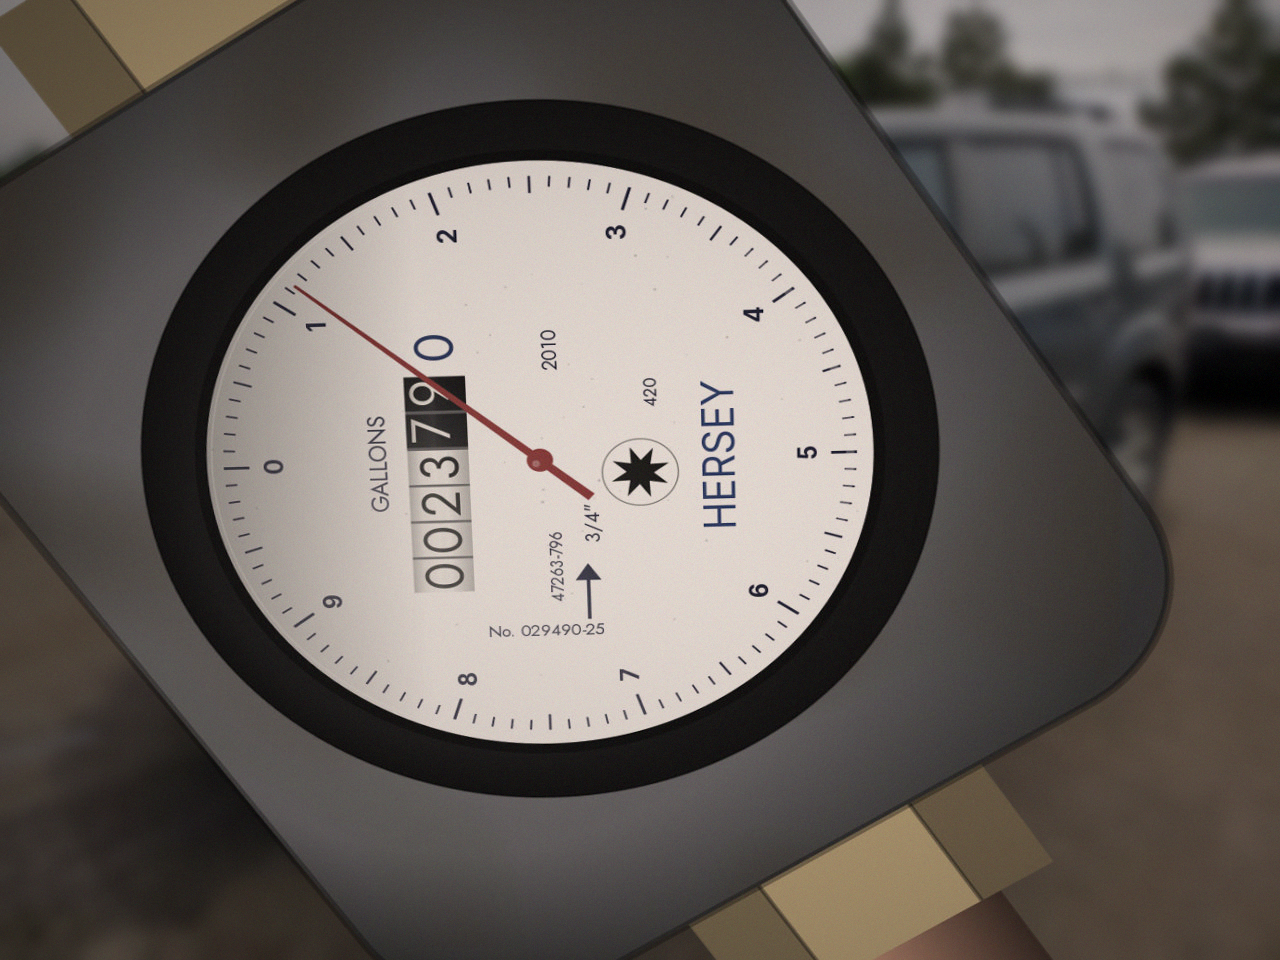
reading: 23791.1,gal
